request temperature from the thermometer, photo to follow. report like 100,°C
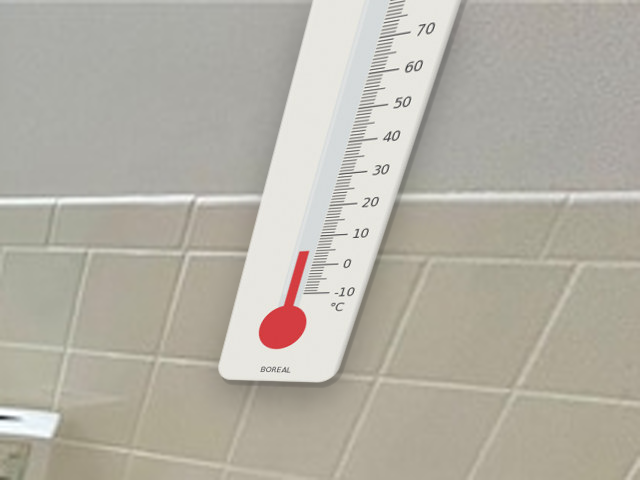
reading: 5,°C
